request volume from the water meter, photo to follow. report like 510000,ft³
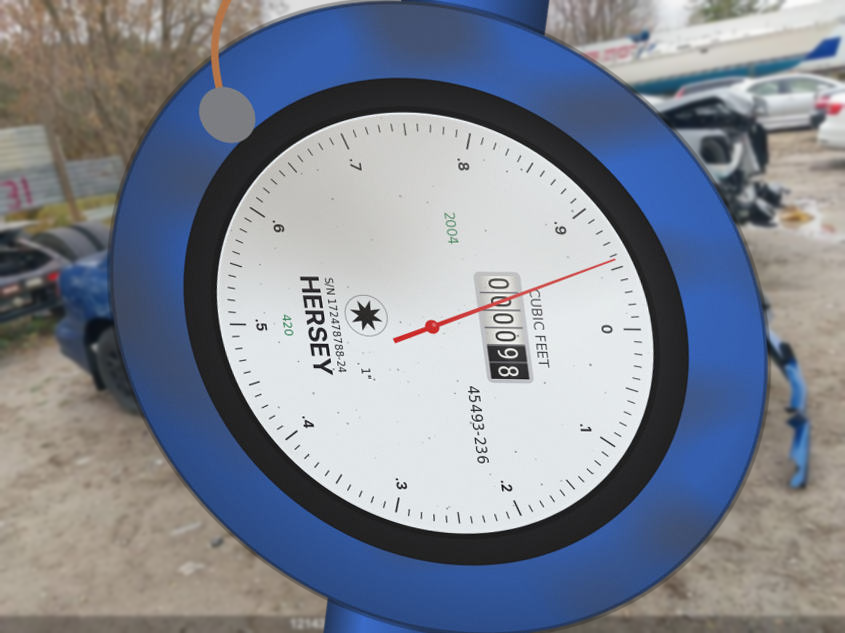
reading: 97.94,ft³
